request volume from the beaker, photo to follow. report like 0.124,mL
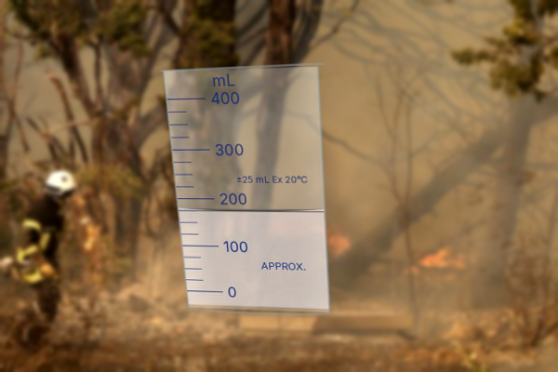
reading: 175,mL
